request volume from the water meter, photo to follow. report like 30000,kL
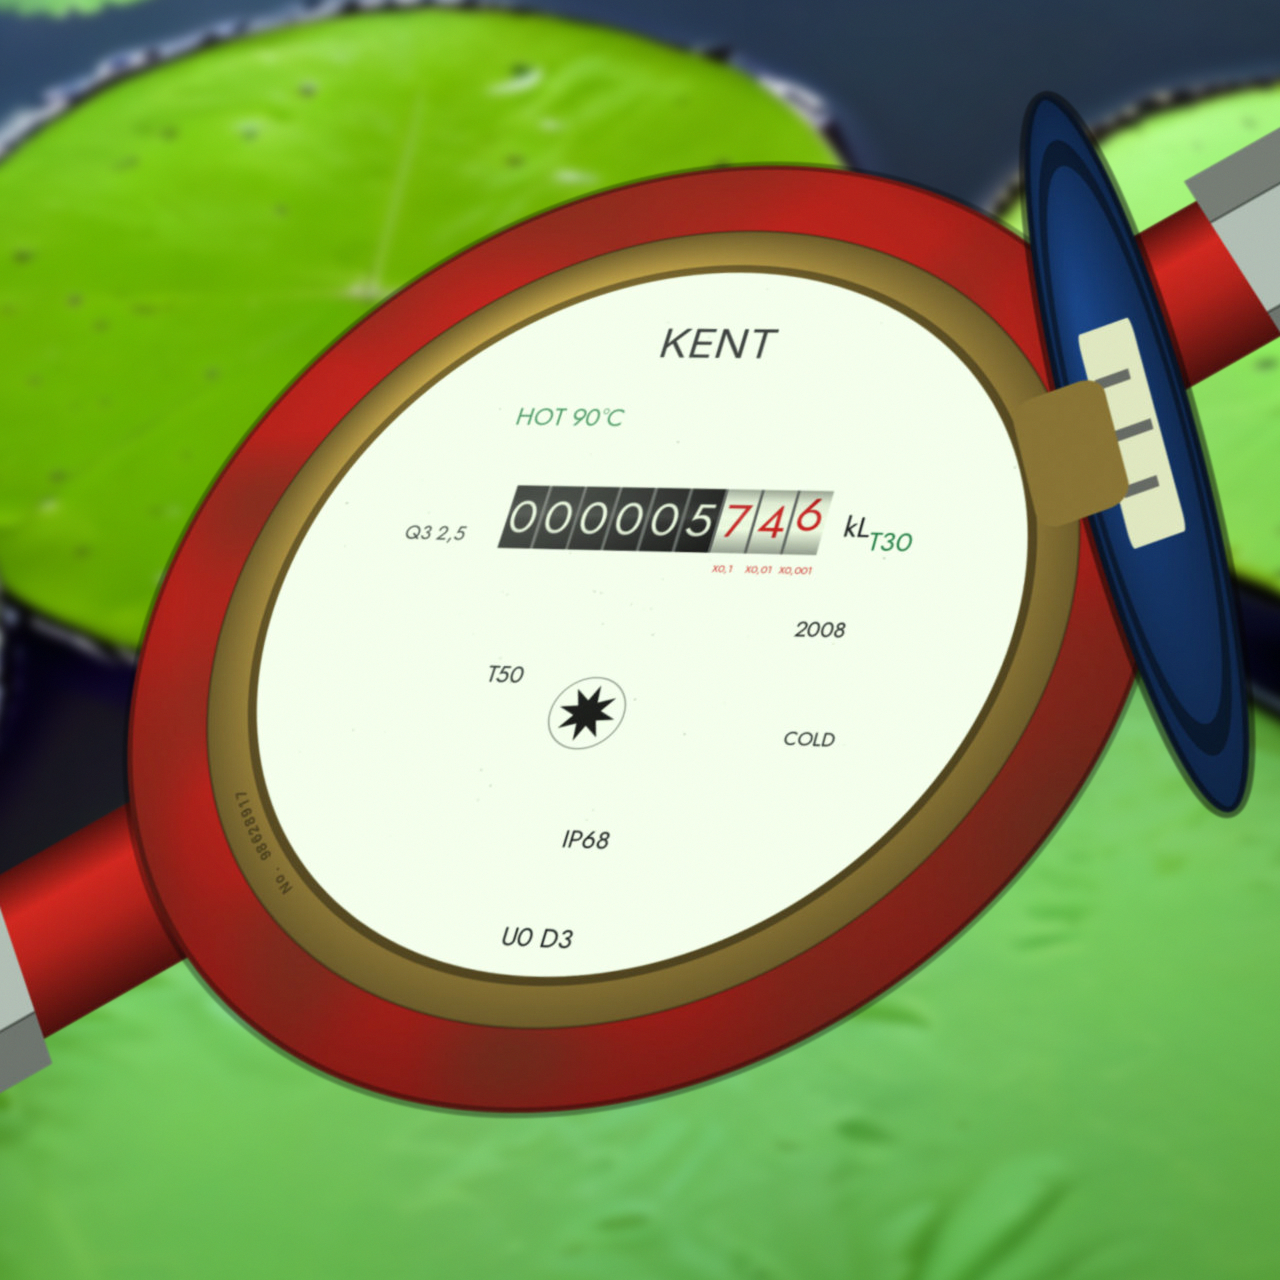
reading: 5.746,kL
